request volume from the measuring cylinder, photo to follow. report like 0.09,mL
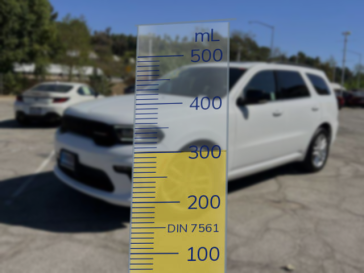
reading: 300,mL
